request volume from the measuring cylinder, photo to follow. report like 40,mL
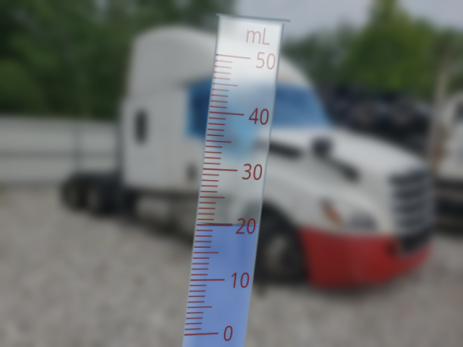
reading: 20,mL
